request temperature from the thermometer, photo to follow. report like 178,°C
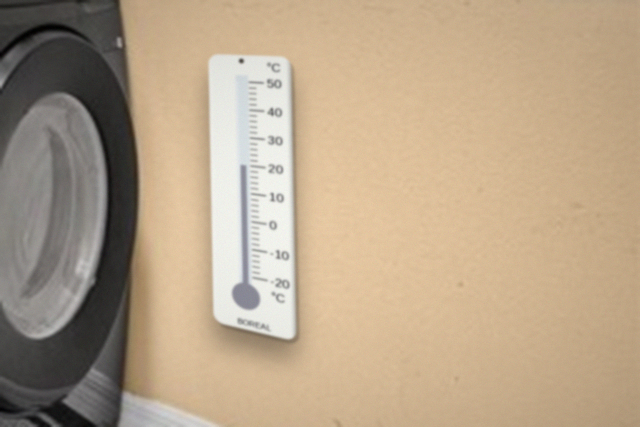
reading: 20,°C
